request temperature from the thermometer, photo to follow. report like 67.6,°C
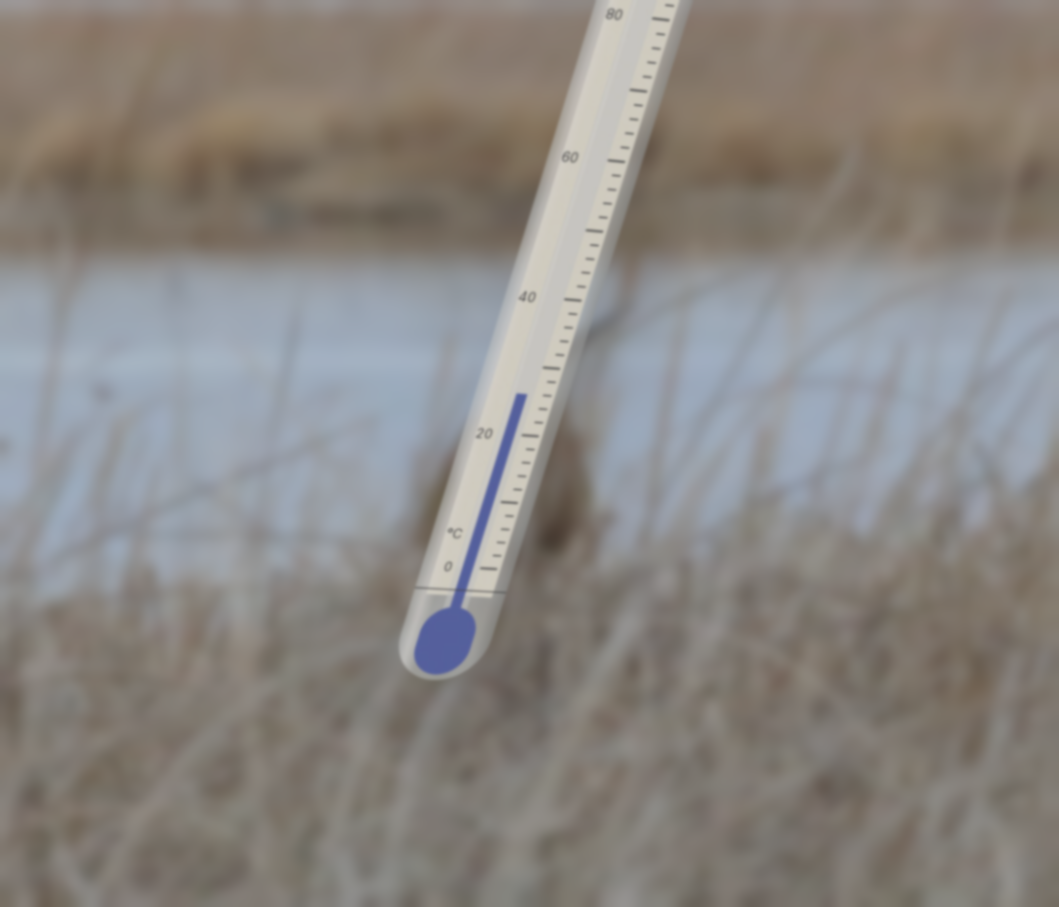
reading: 26,°C
